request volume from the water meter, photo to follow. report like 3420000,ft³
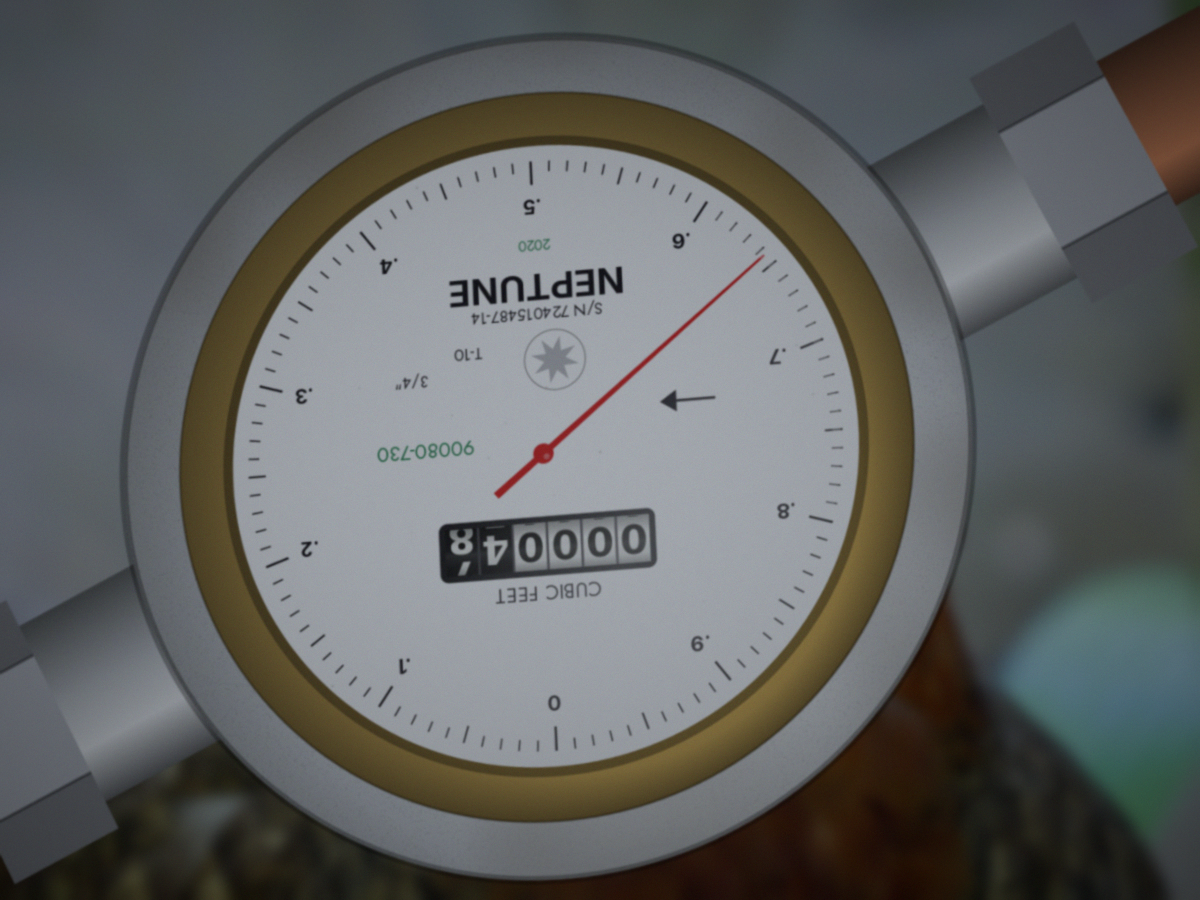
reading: 47.64,ft³
